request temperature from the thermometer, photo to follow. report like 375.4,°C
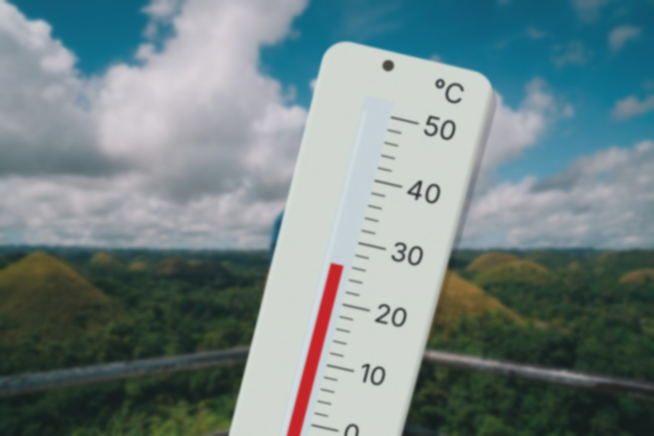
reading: 26,°C
